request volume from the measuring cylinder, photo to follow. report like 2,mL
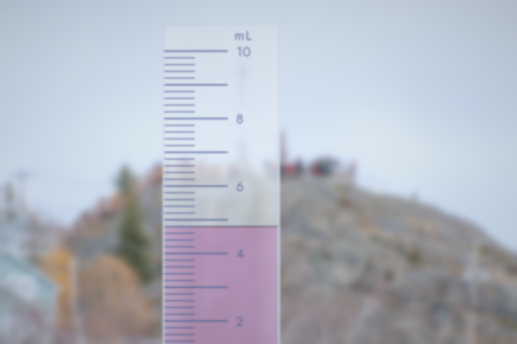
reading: 4.8,mL
